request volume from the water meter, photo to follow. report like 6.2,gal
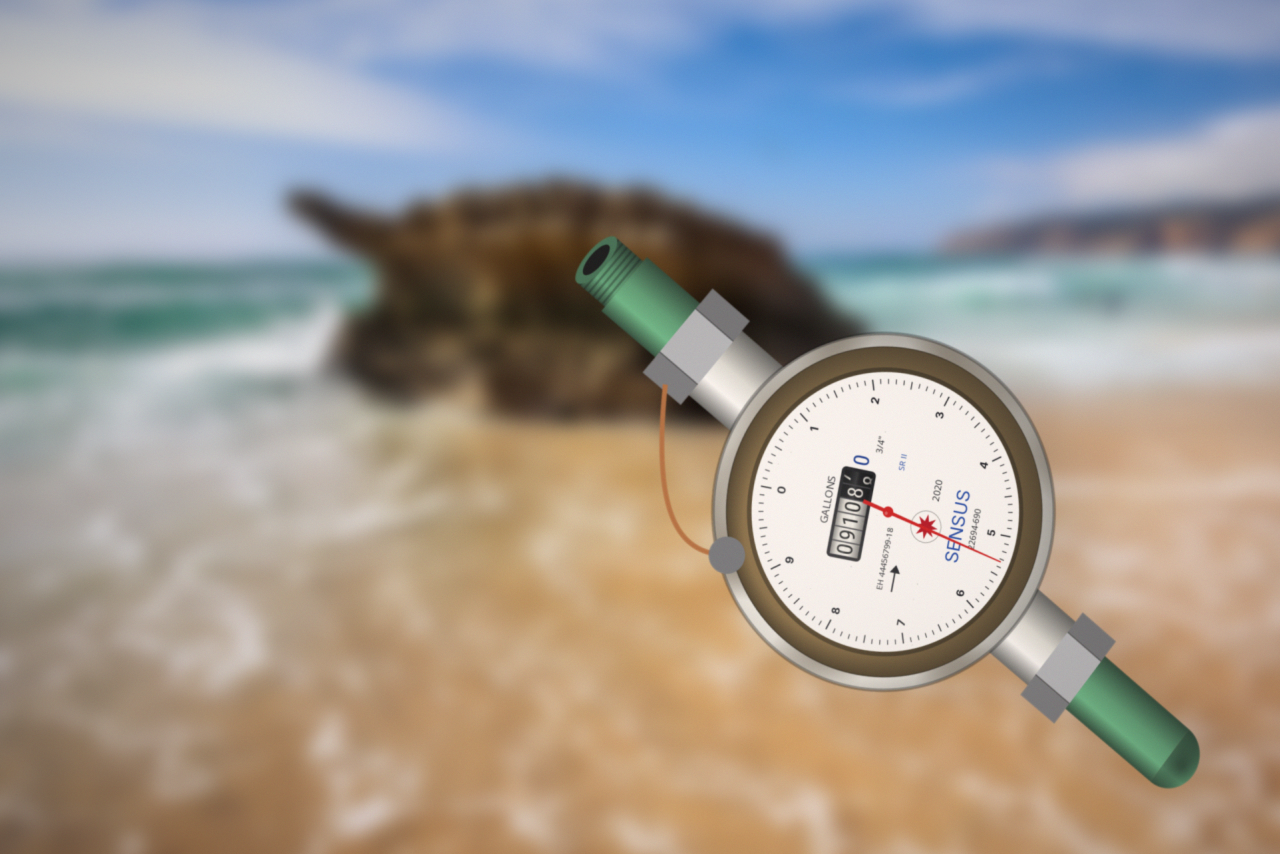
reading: 910875.3,gal
